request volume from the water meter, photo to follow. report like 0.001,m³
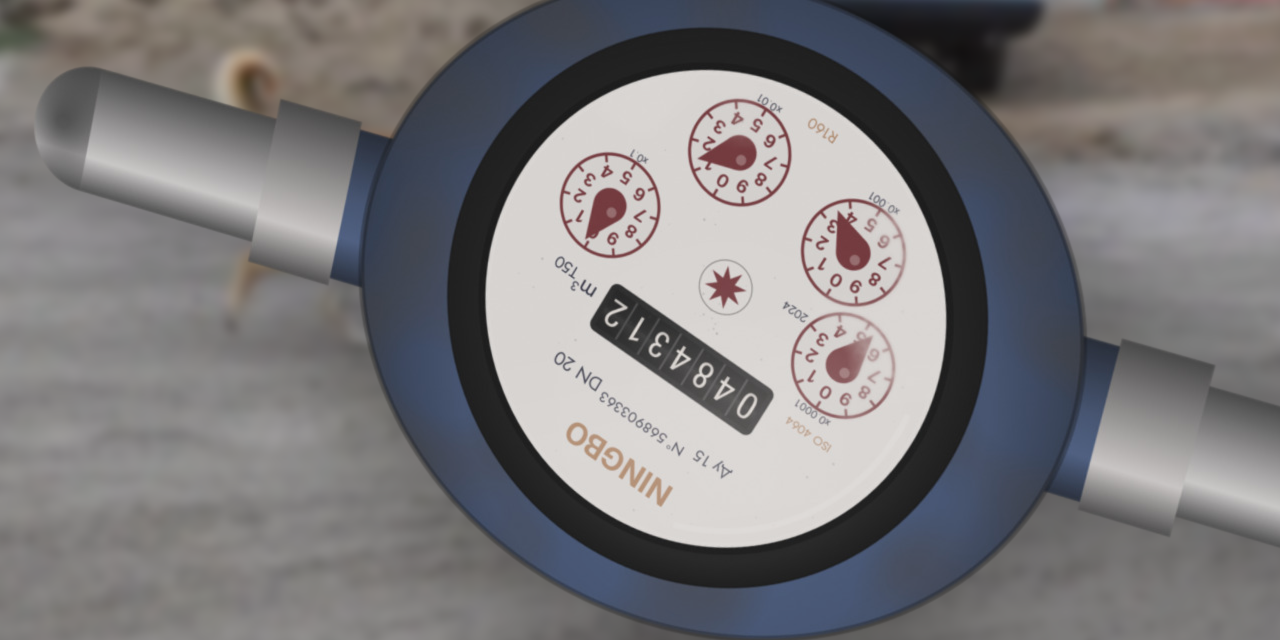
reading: 484312.0135,m³
